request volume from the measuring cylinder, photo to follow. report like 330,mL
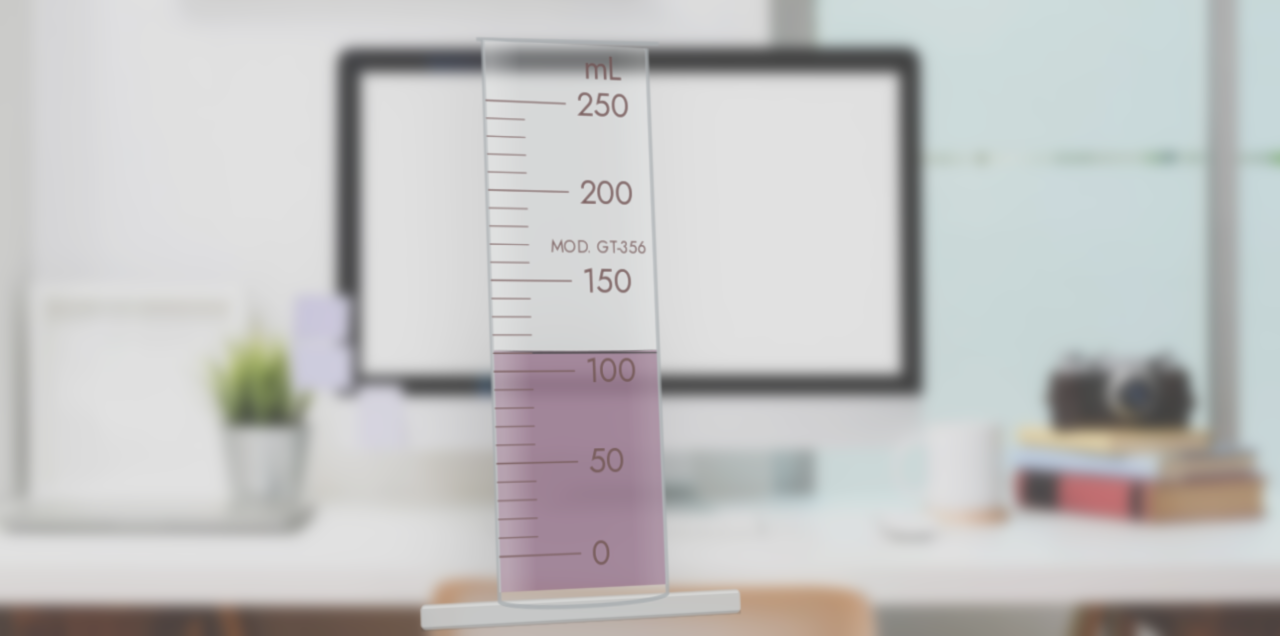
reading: 110,mL
